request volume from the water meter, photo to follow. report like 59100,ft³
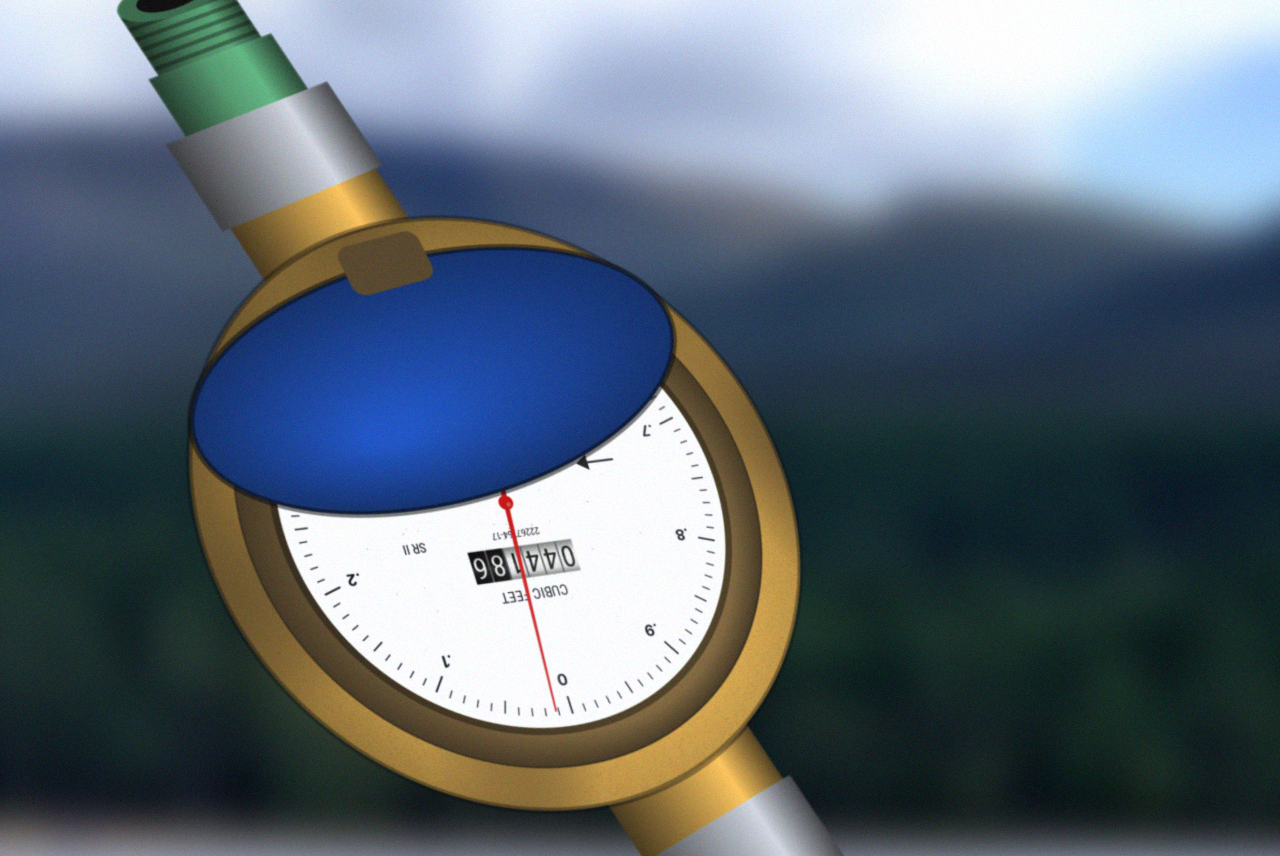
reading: 44186.01,ft³
